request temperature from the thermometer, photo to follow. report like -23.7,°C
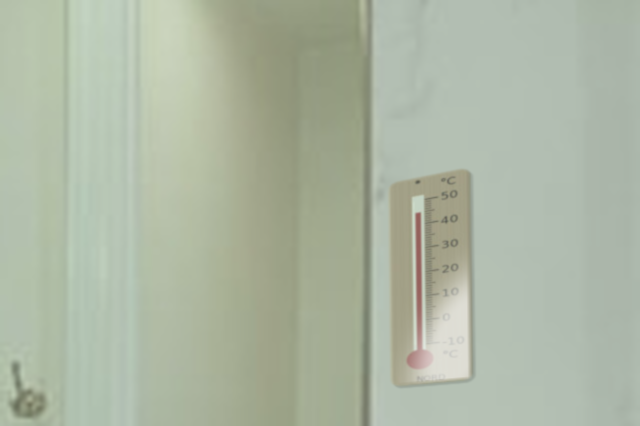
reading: 45,°C
